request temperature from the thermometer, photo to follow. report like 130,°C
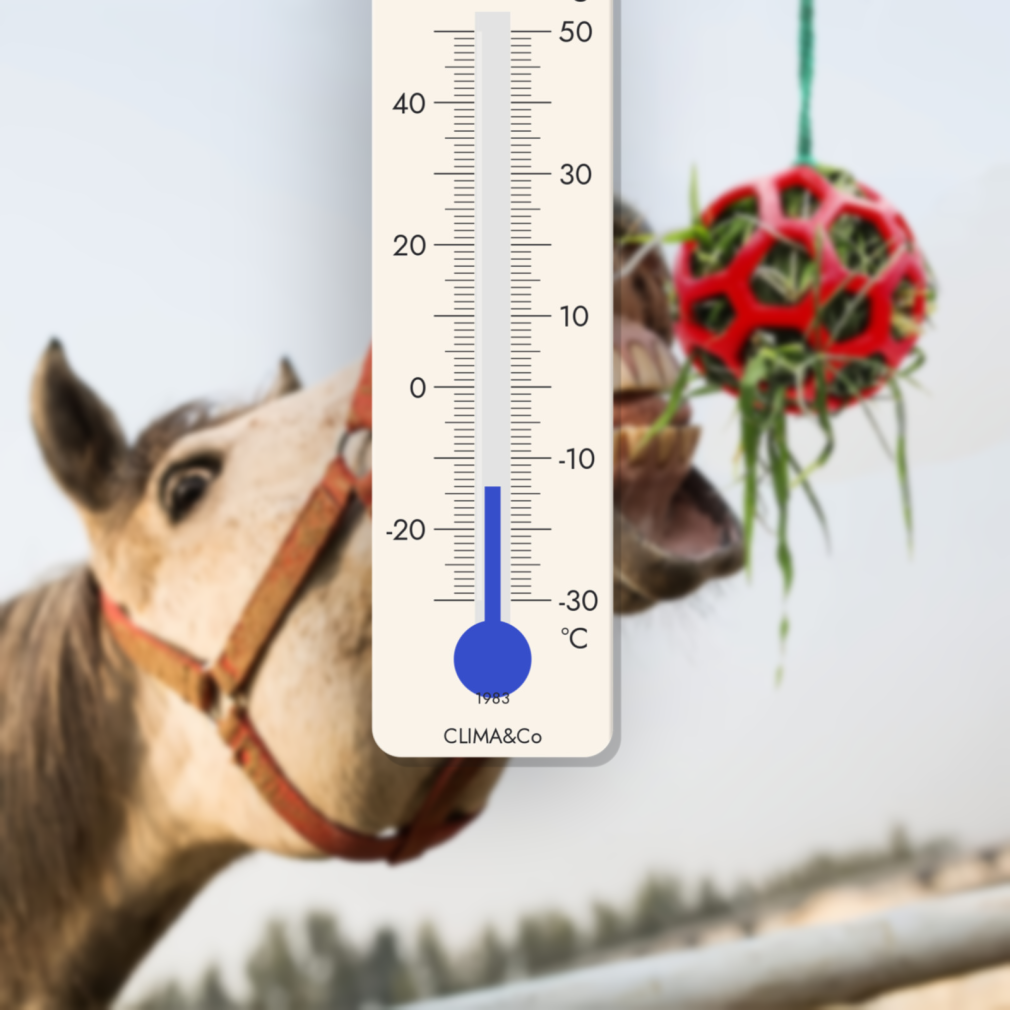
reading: -14,°C
